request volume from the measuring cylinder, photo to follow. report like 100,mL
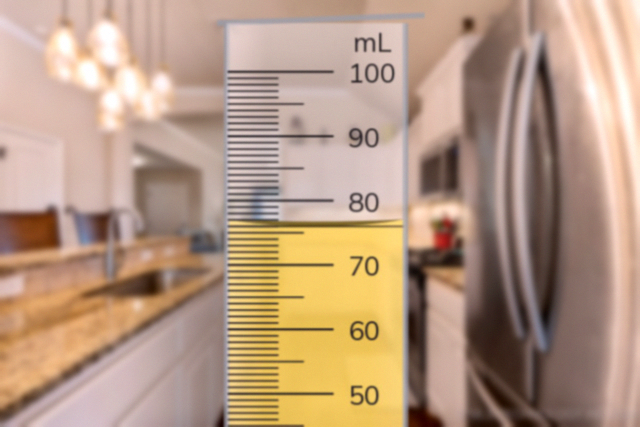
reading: 76,mL
